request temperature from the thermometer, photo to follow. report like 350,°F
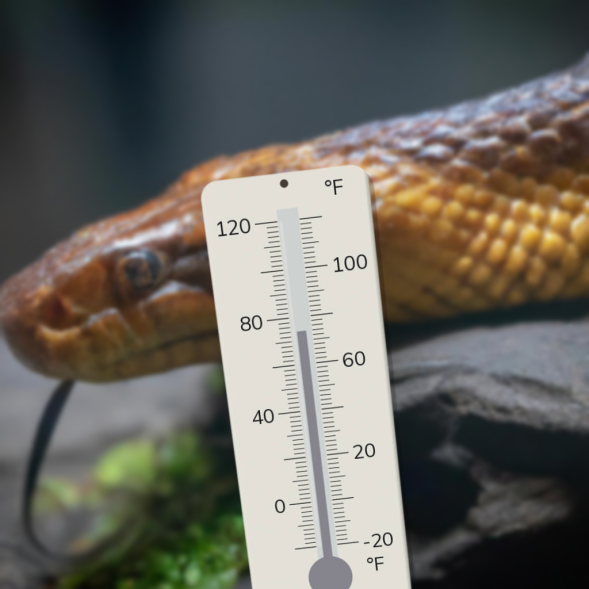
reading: 74,°F
